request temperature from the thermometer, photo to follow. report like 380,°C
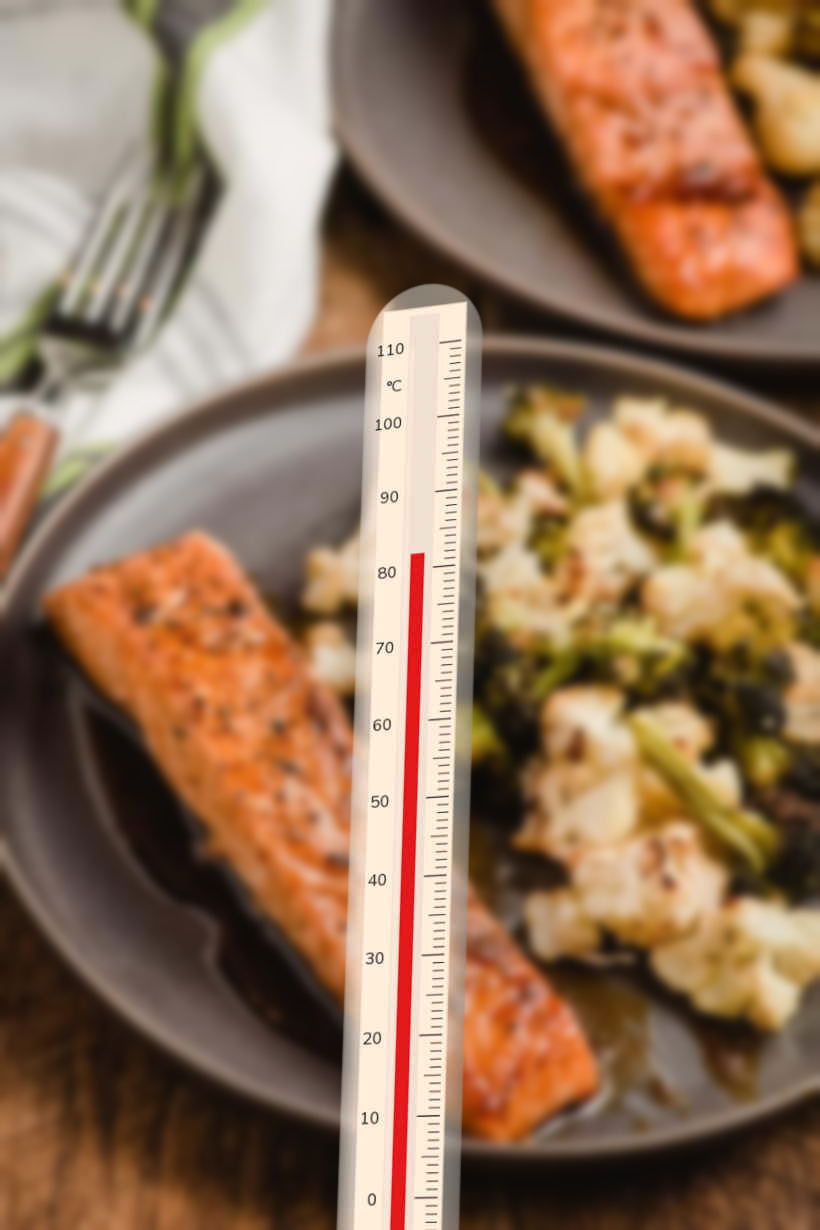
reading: 82,°C
